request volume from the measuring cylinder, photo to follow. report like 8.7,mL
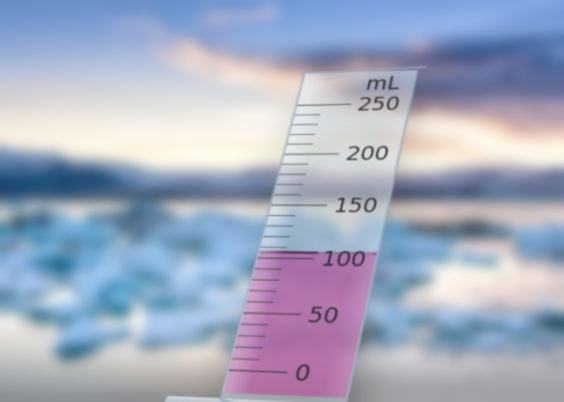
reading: 105,mL
